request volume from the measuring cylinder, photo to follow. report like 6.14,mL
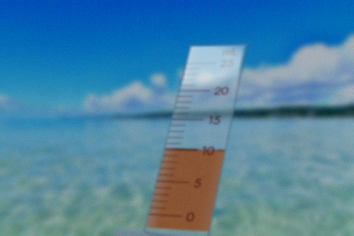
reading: 10,mL
